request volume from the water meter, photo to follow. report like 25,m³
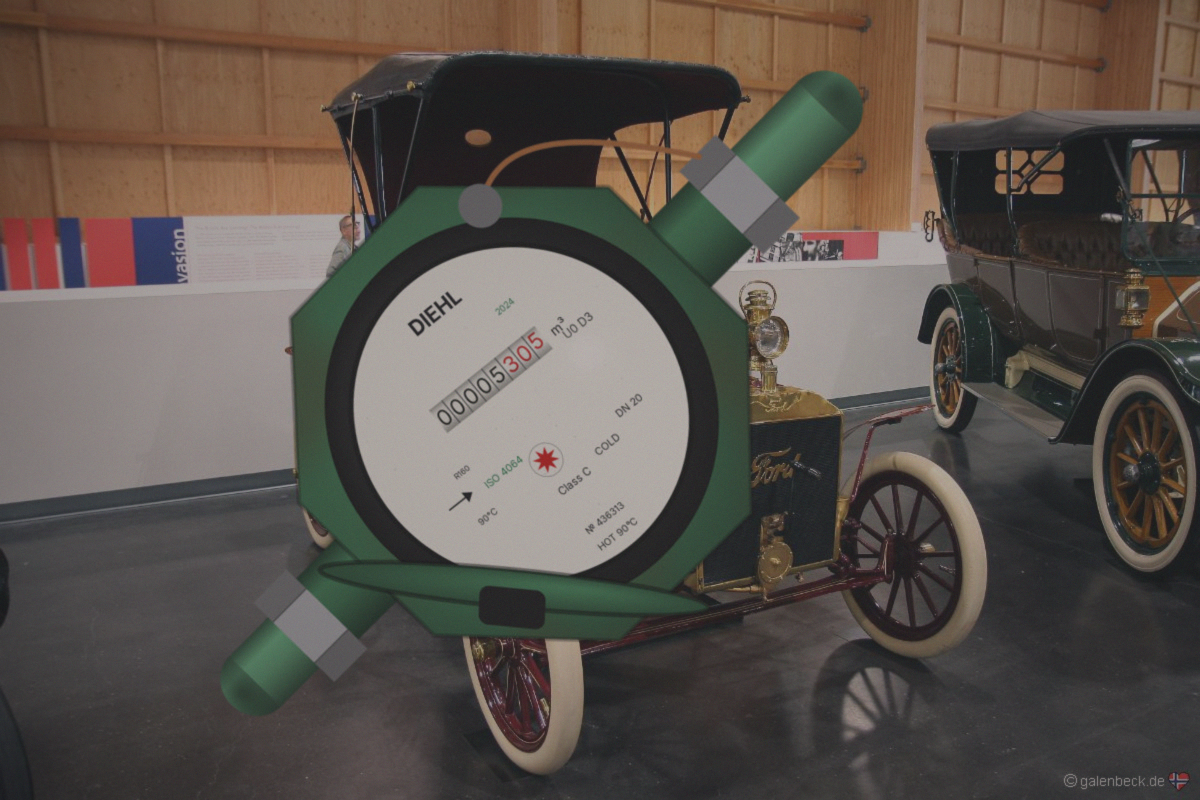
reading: 5.305,m³
